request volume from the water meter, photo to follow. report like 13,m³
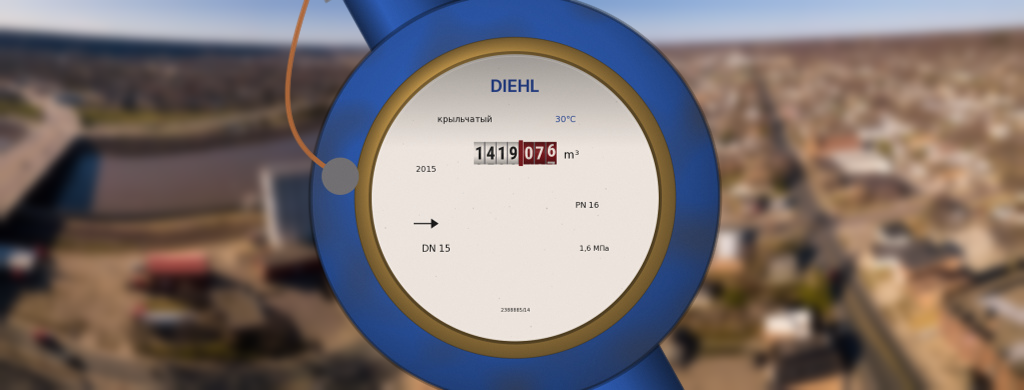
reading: 1419.076,m³
